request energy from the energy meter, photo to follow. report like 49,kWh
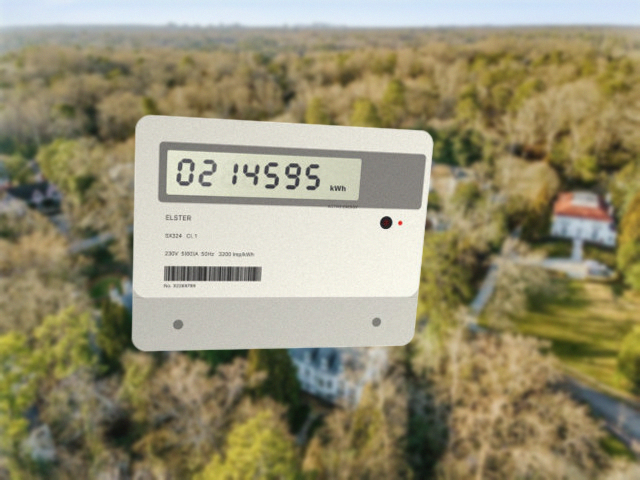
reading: 214595,kWh
